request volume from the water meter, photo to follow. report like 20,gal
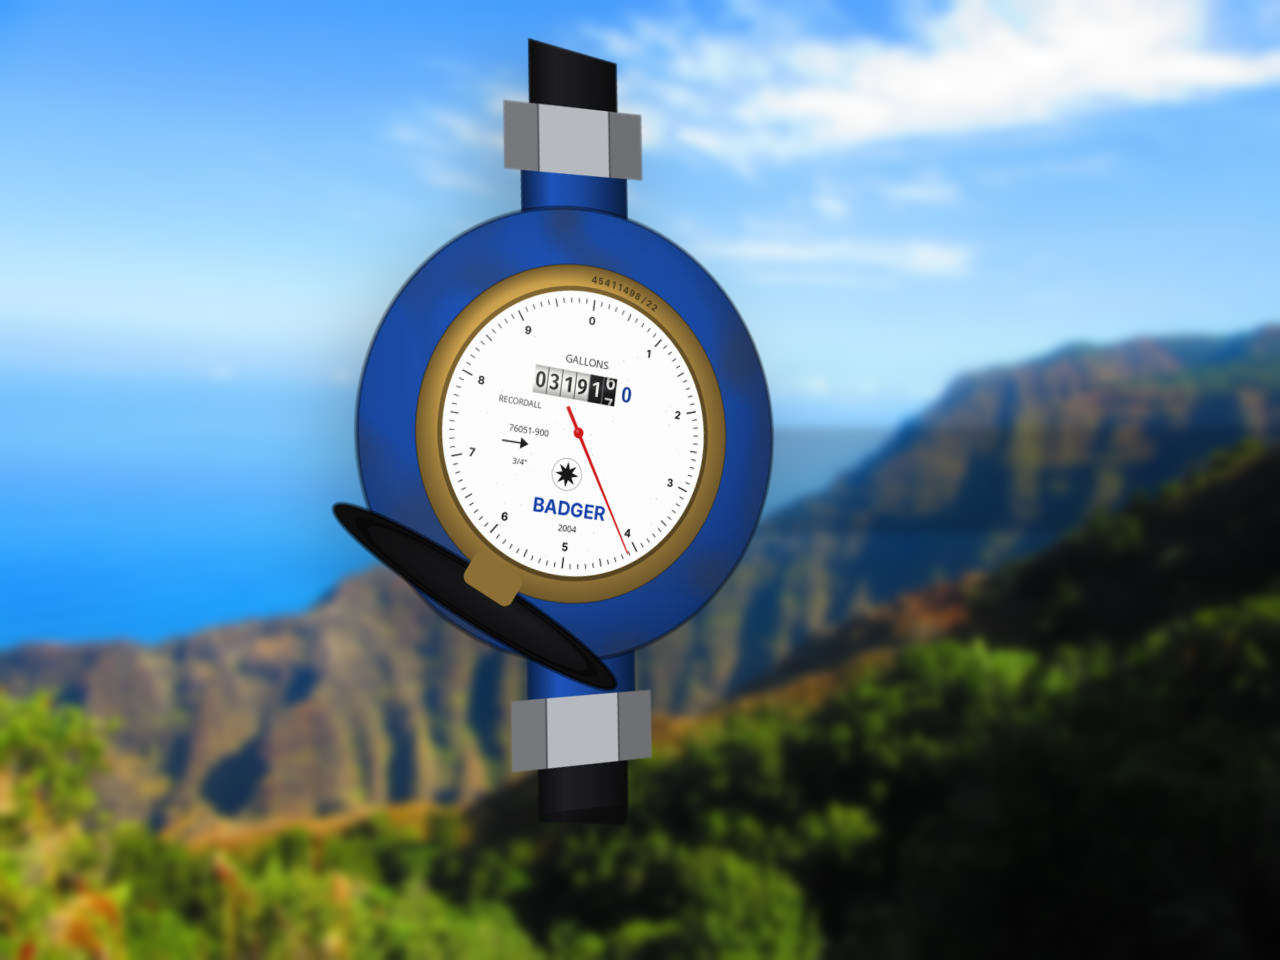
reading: 319164.1,gal
